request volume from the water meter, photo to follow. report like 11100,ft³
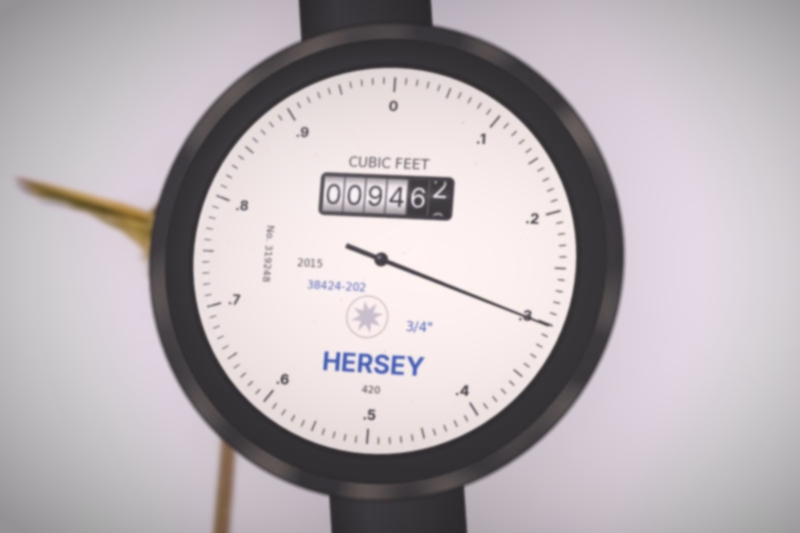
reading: 9462.30,ft³
